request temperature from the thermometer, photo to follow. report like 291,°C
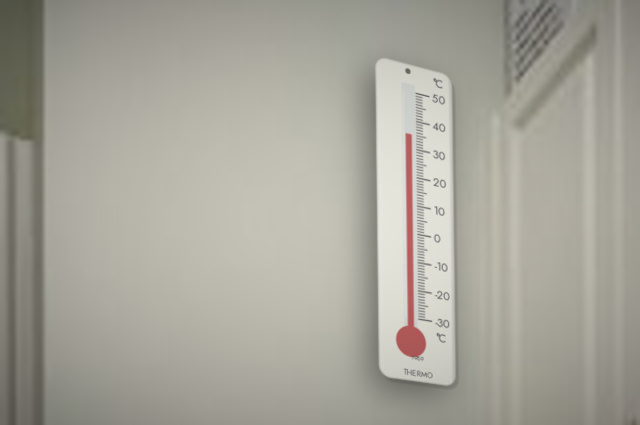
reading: 35,°C
